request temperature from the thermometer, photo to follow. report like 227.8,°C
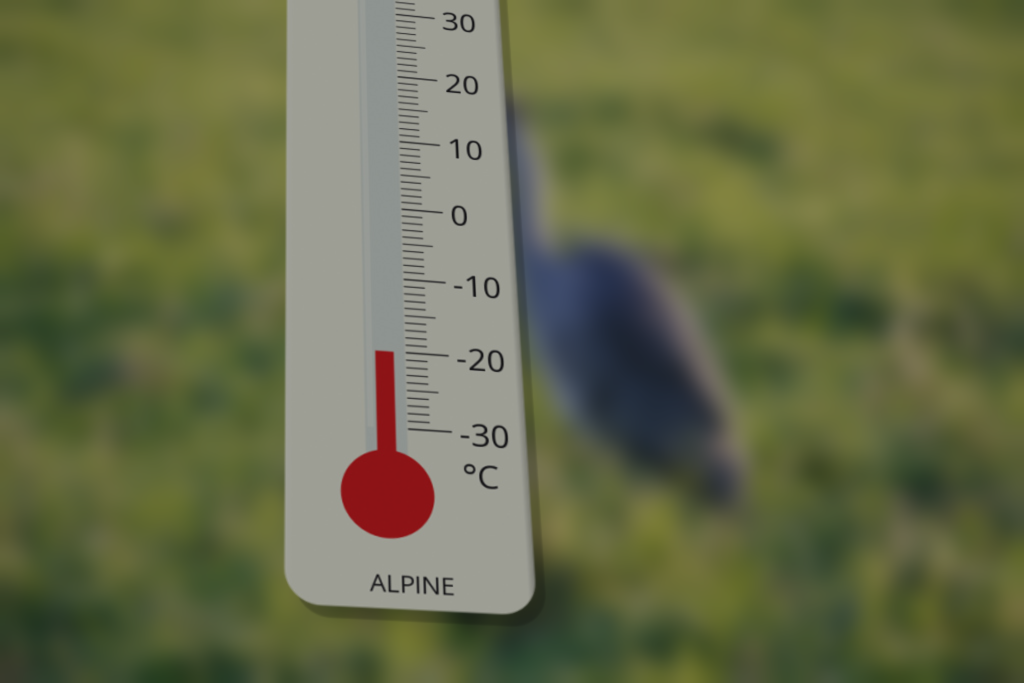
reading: -20,°C
